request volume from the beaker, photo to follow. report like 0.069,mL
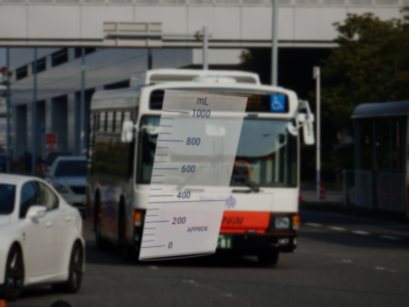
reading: 350,mL
